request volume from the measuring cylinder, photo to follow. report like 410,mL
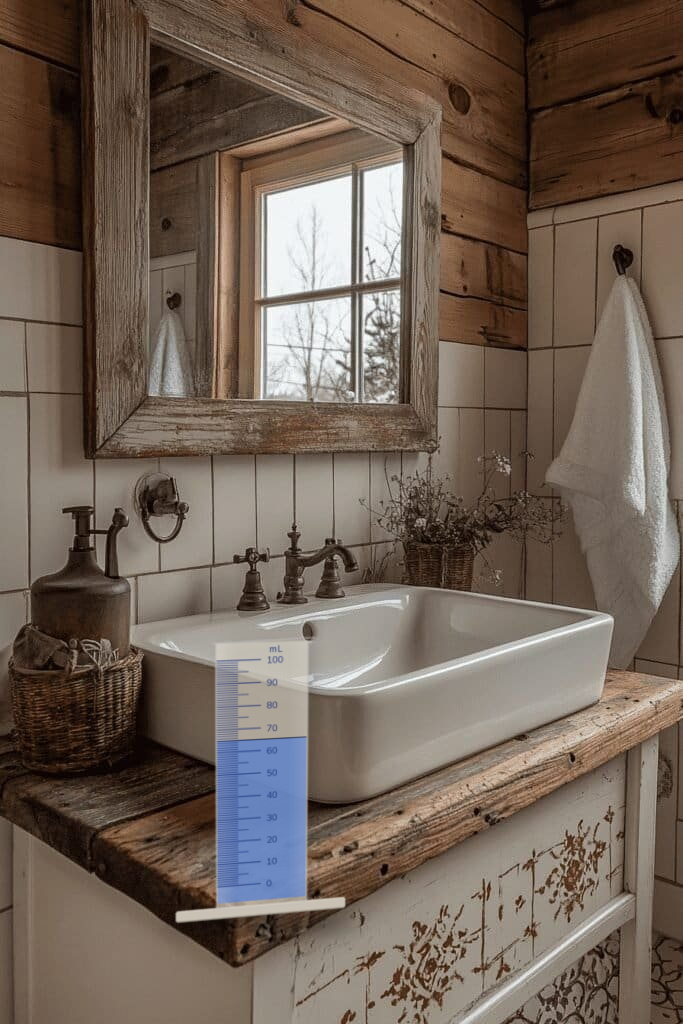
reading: 65,mL
